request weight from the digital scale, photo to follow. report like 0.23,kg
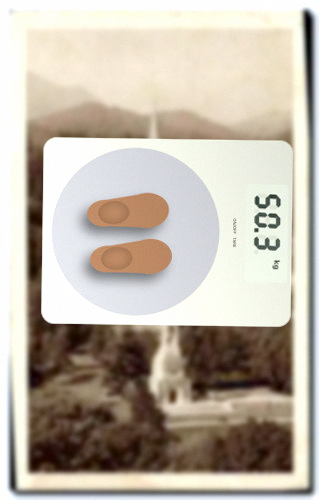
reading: 50.3,kg
